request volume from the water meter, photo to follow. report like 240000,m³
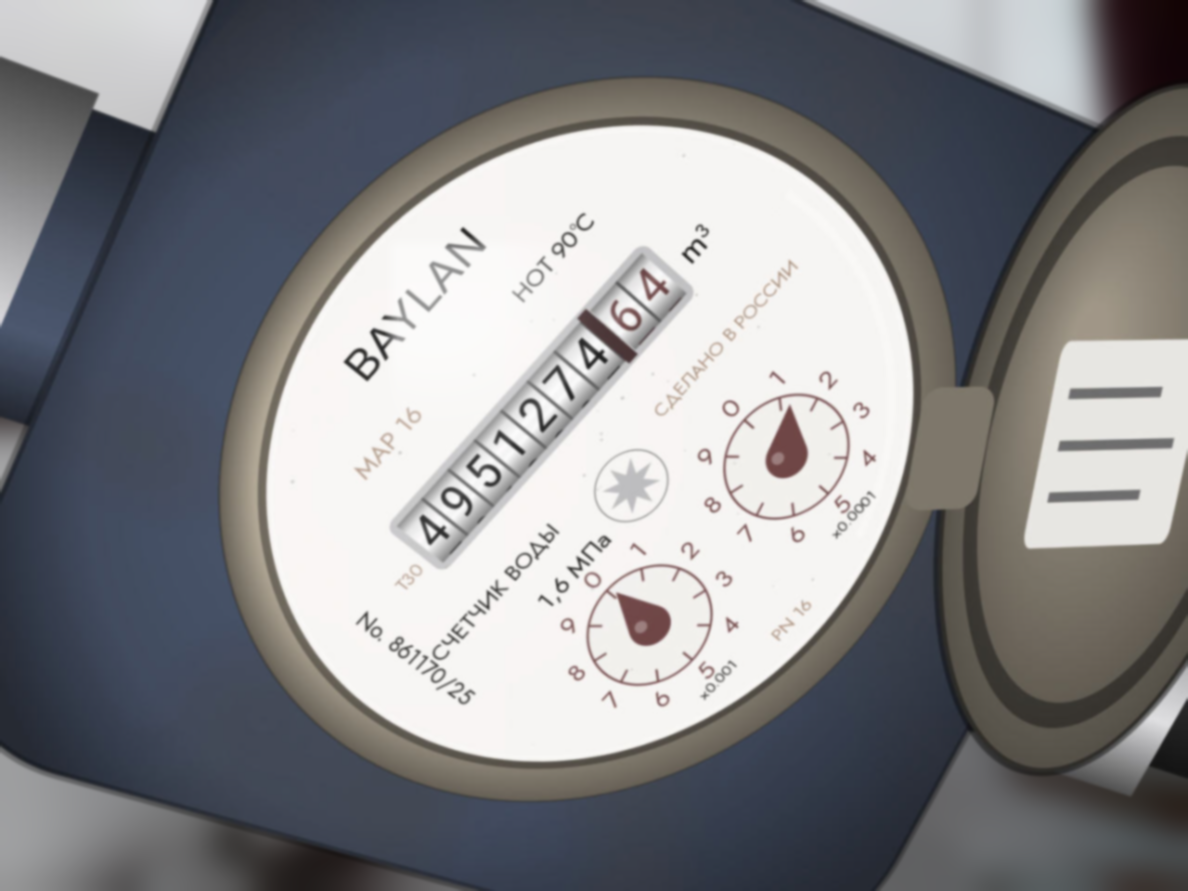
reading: 4951274.6401,m³
